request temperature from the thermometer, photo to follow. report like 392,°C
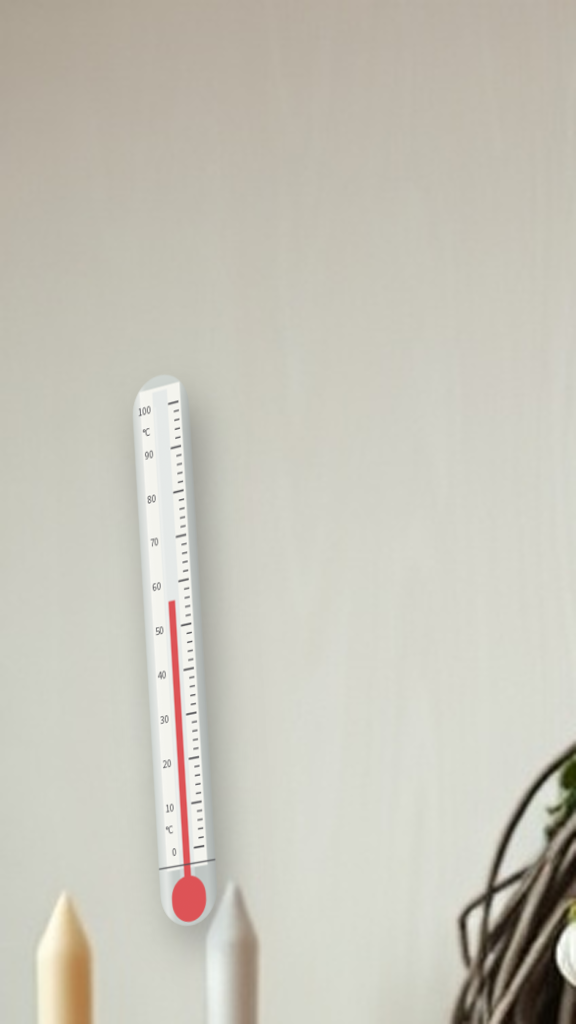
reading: 56,°C
